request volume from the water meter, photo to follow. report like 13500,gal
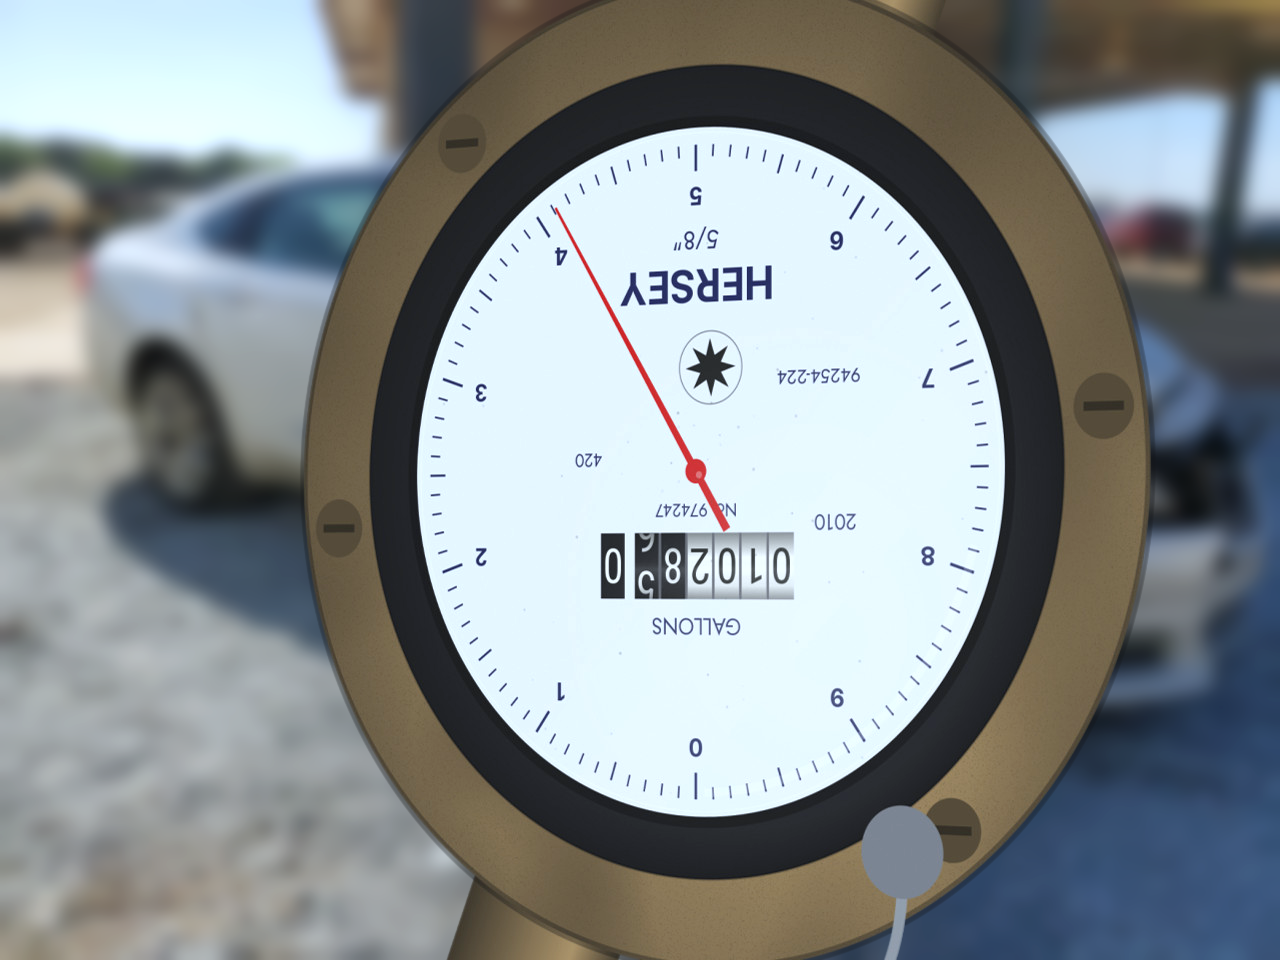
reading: 102854.1,gal
